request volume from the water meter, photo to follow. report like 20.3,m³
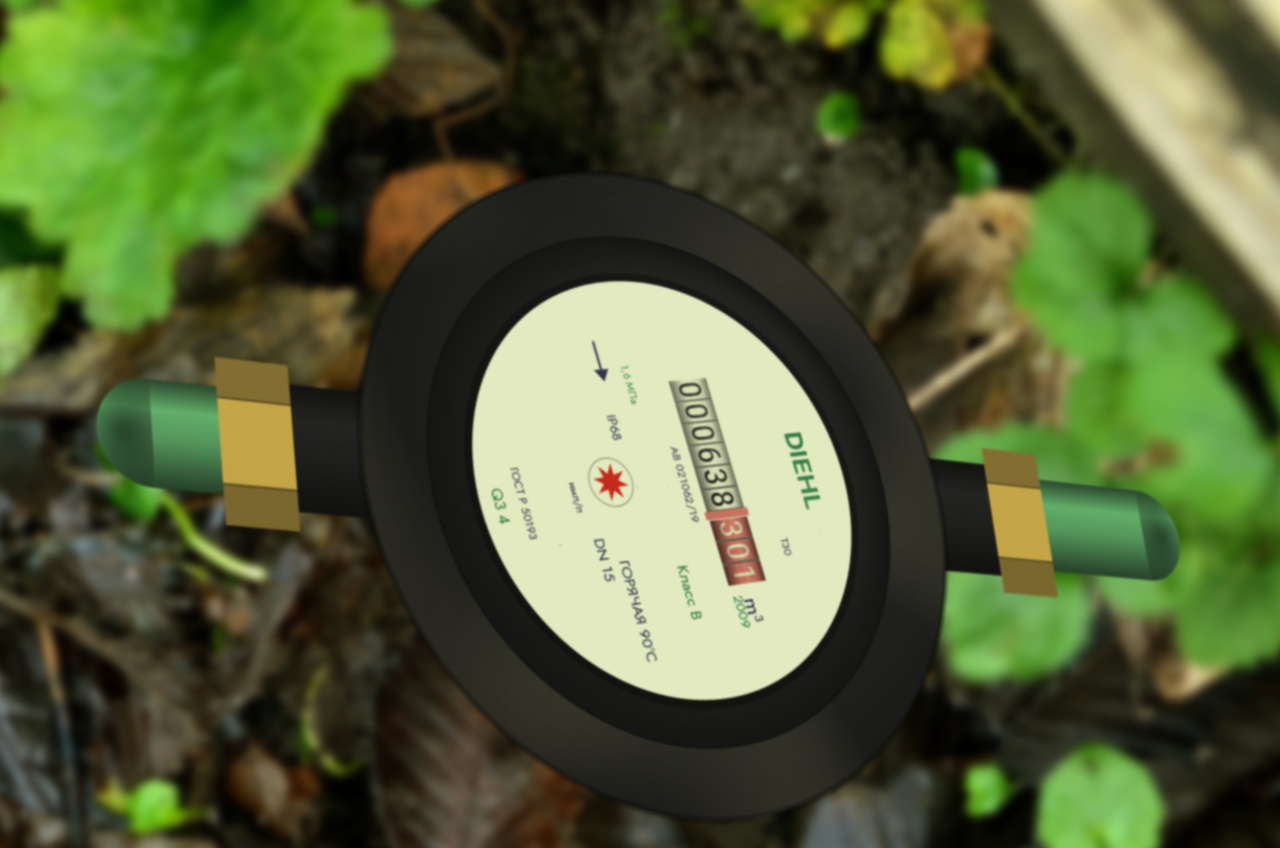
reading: 638.301,m³
